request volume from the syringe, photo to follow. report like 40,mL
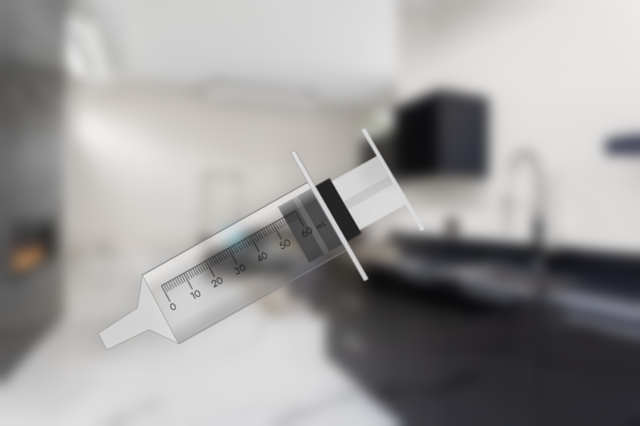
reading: 55,mL
